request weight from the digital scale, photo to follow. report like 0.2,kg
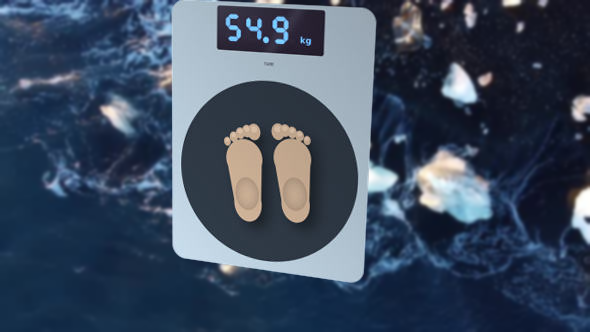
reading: 54.9,kg
